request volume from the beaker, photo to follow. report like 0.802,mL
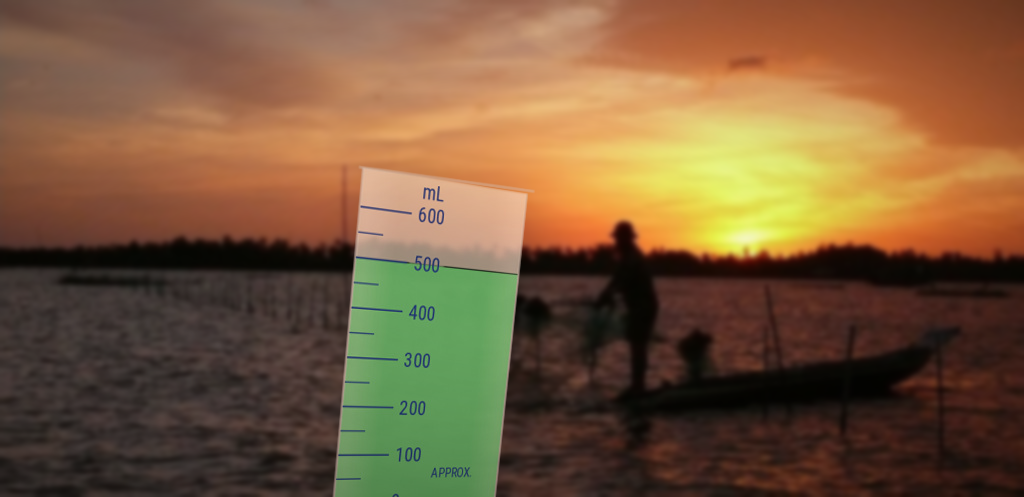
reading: 500,mL
